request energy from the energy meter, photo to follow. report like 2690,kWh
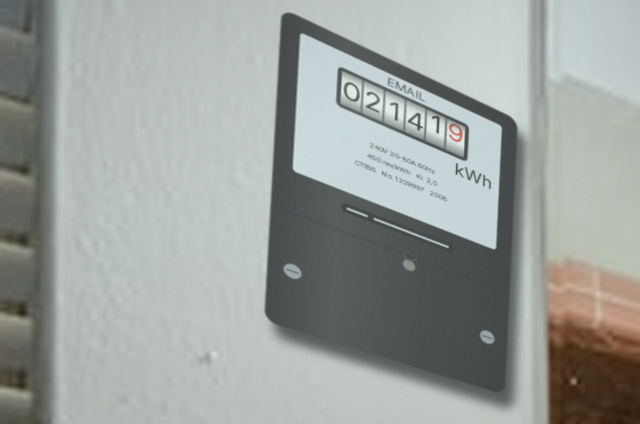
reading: 2141.9,kWh
